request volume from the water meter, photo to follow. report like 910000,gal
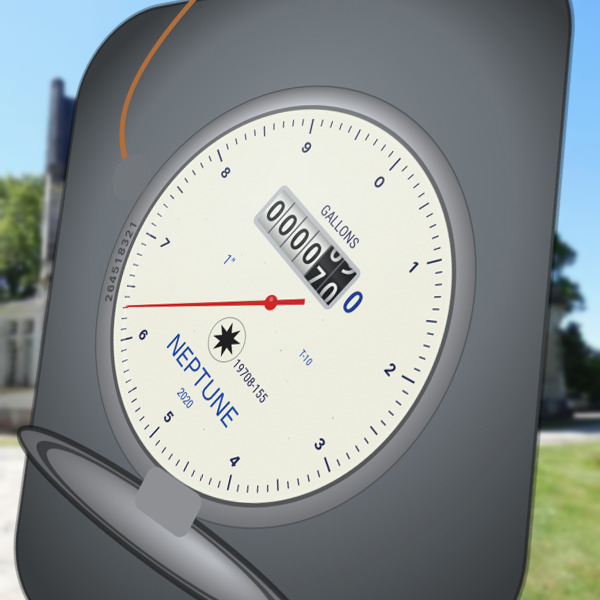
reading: 696.3,gal
